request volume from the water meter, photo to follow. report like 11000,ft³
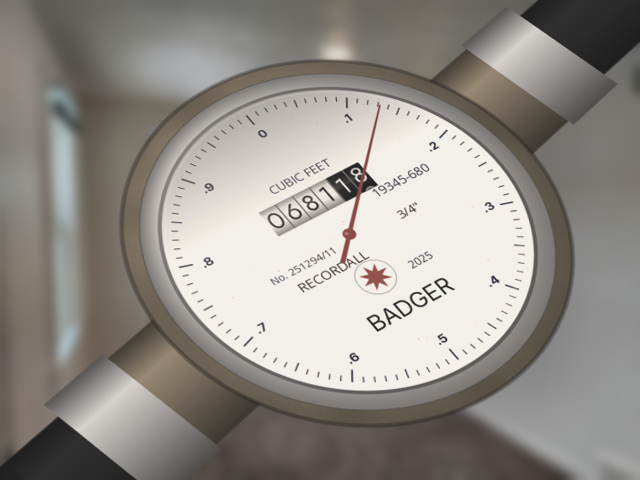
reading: 68118.13,ft³
